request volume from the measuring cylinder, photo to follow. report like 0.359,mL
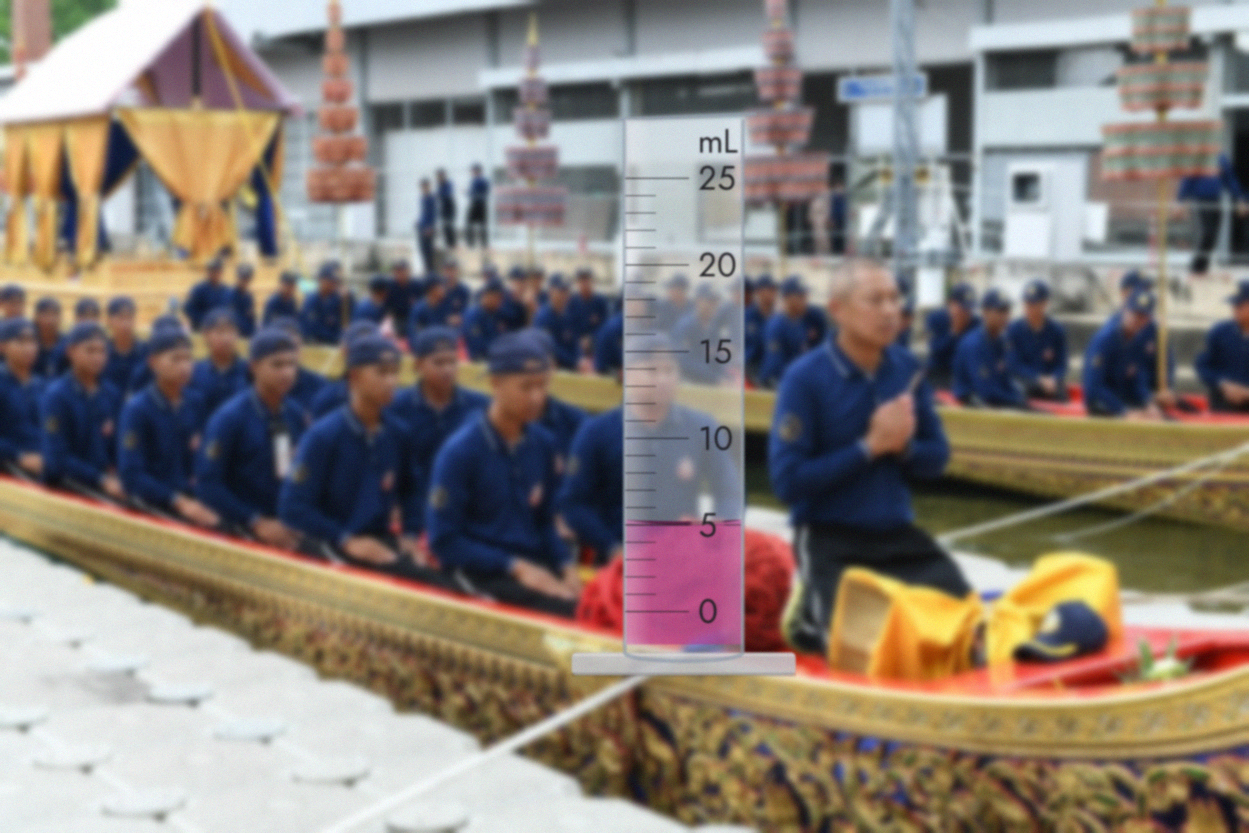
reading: 5,mL
